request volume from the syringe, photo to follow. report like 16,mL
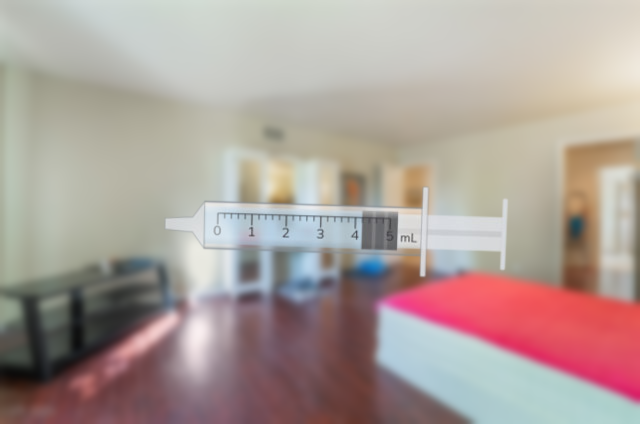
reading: 4.2,mL
